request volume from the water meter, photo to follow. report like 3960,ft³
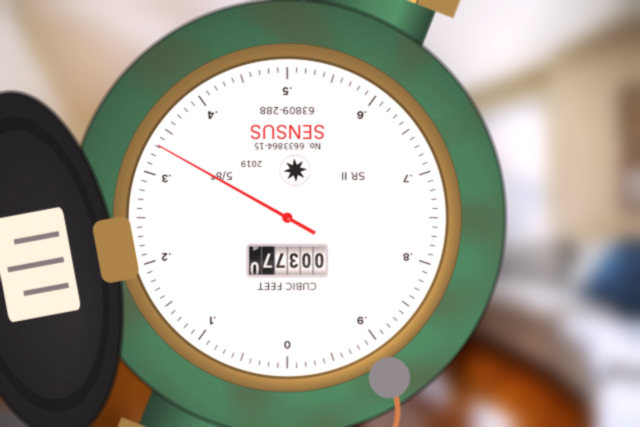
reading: 3770.33,ft³
